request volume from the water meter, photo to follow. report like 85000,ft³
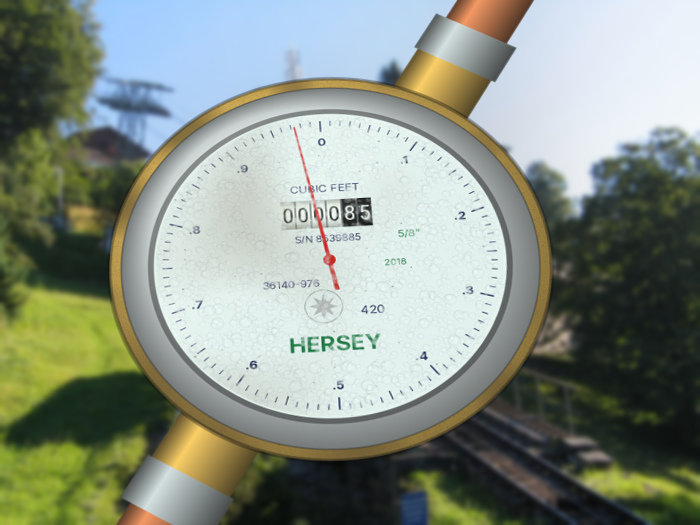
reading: 84.97,ft³
